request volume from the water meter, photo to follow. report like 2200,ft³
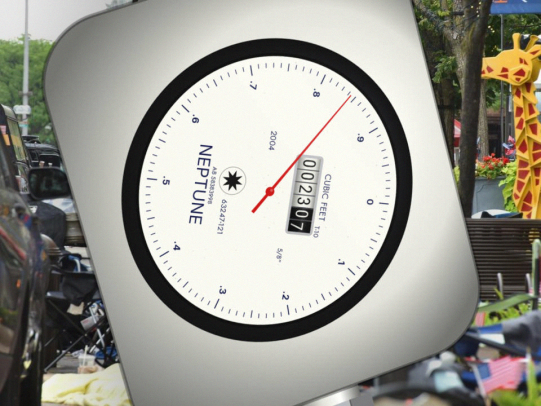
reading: 2306.84,ft³
